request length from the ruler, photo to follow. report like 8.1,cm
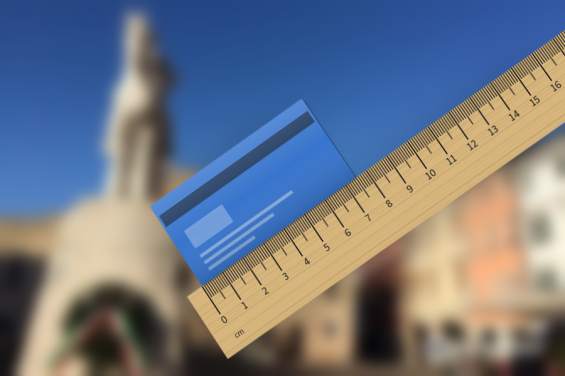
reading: 7.5,cm
